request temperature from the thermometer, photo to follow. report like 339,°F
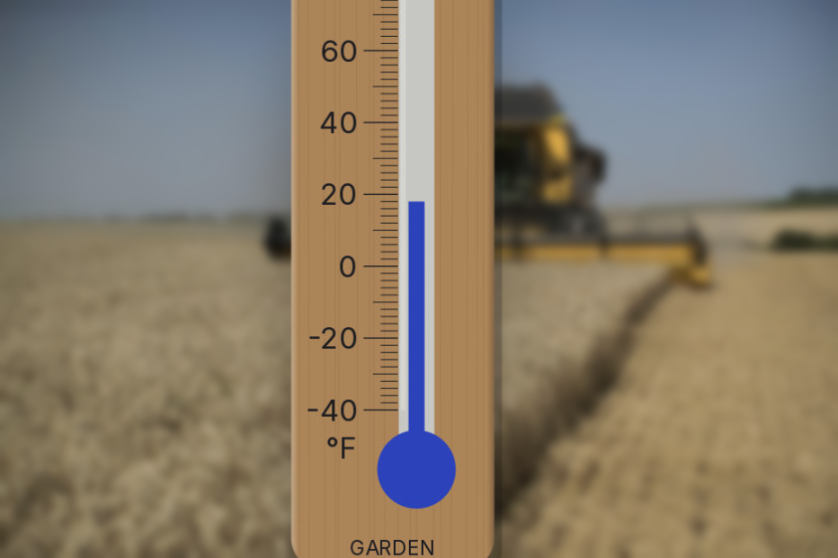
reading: 18,°F
